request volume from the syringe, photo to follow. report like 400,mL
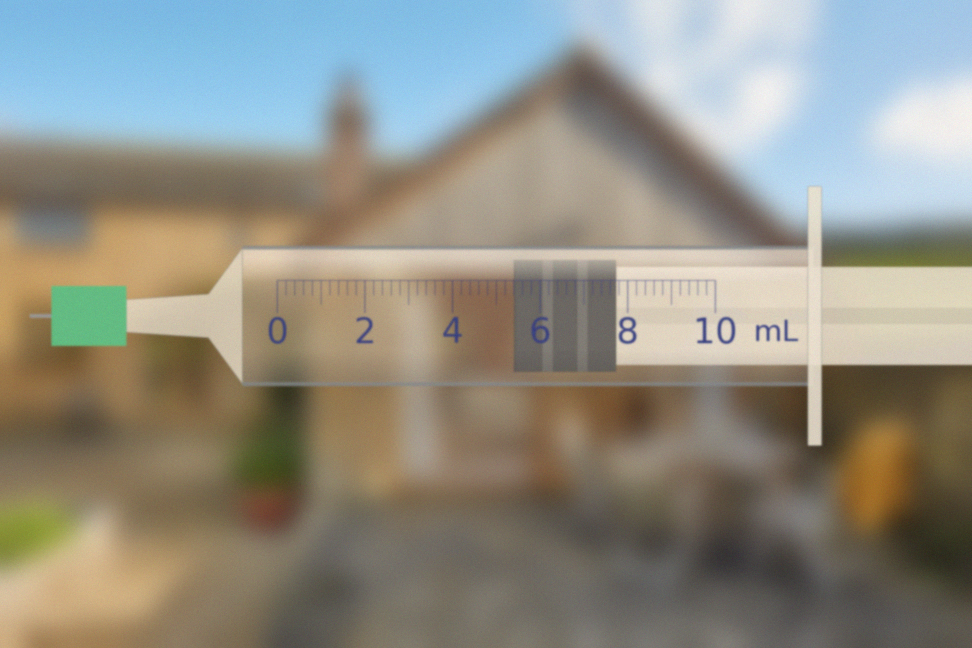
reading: 5.4,mL
